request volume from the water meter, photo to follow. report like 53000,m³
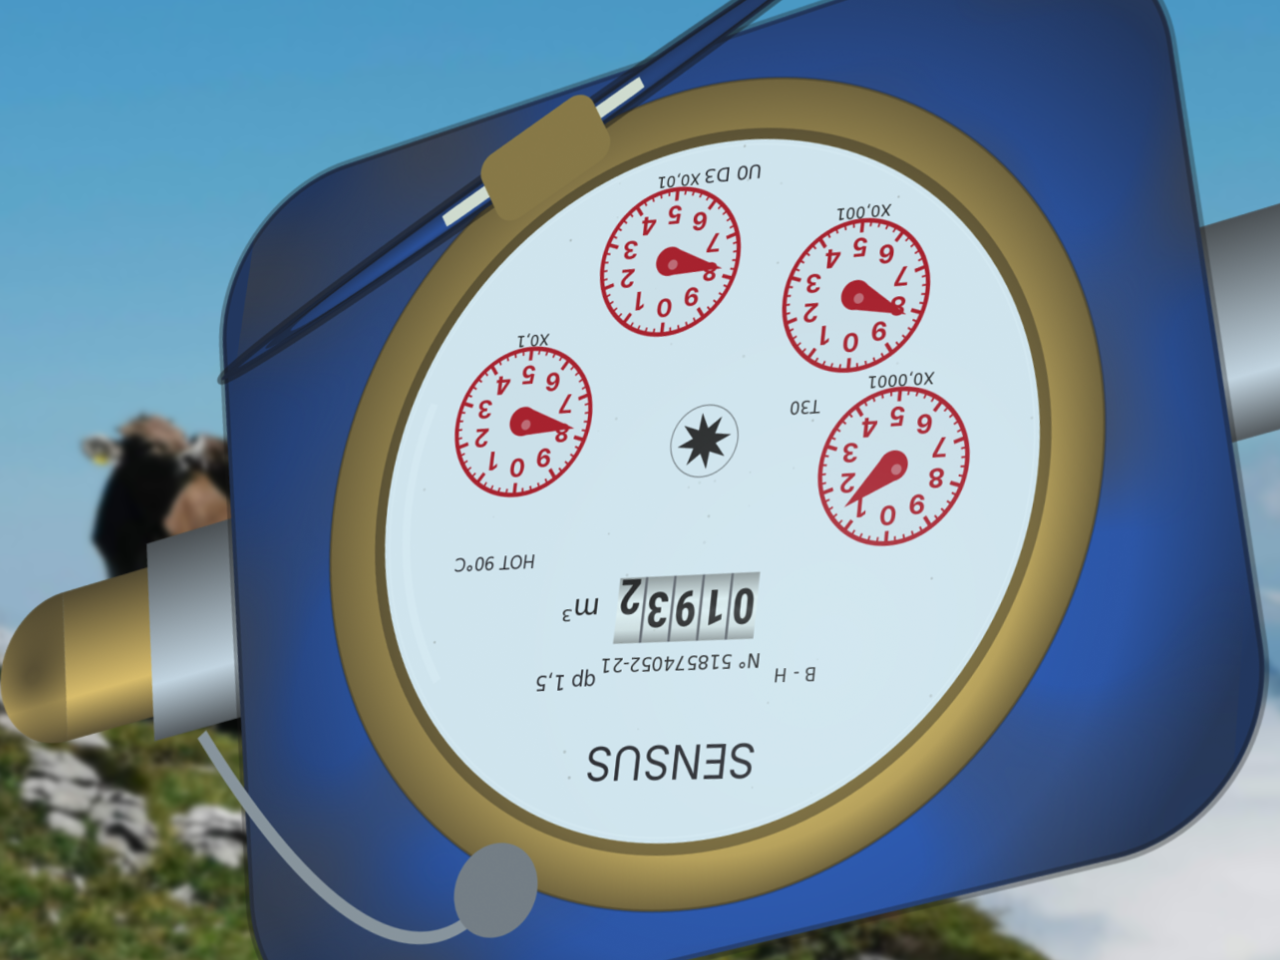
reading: 1931.7781,m³
